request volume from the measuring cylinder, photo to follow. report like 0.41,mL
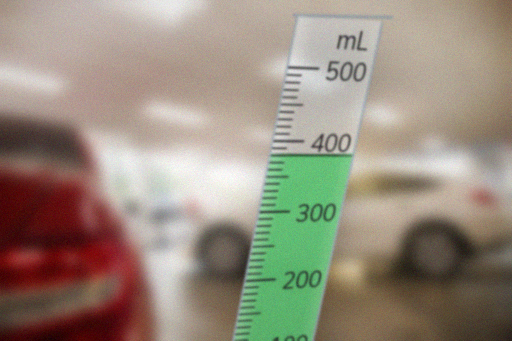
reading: 380,mL
